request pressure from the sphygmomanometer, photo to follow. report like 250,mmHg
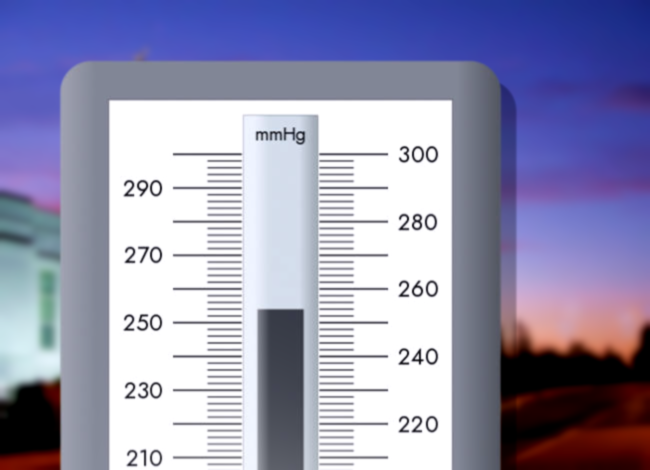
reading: 254,mmHg
